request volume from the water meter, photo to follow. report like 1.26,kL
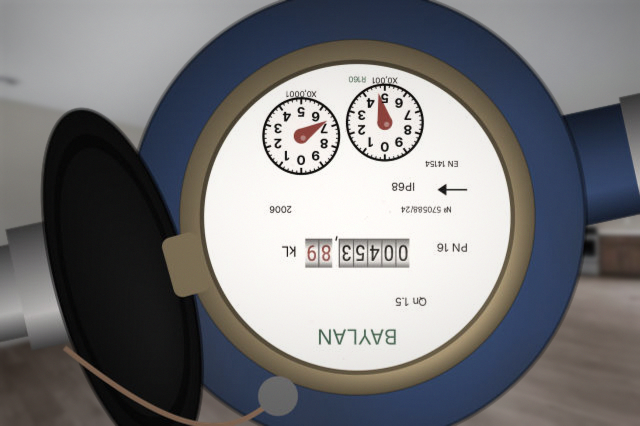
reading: 453.8946,kL
